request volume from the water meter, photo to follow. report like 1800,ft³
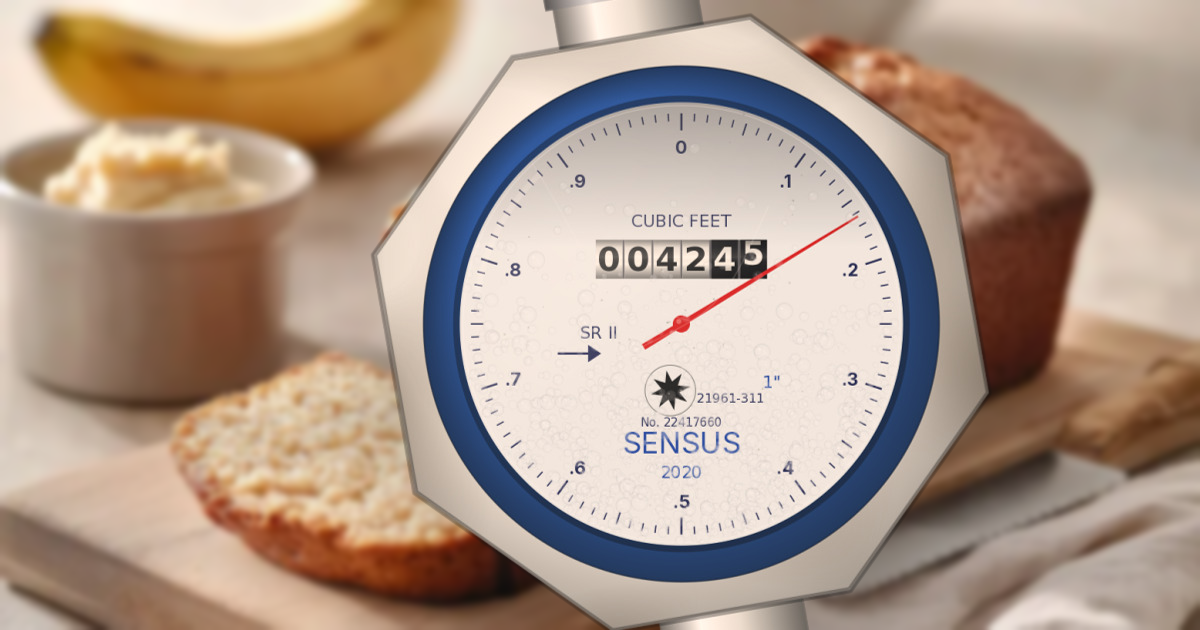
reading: 4245.16,ft³
